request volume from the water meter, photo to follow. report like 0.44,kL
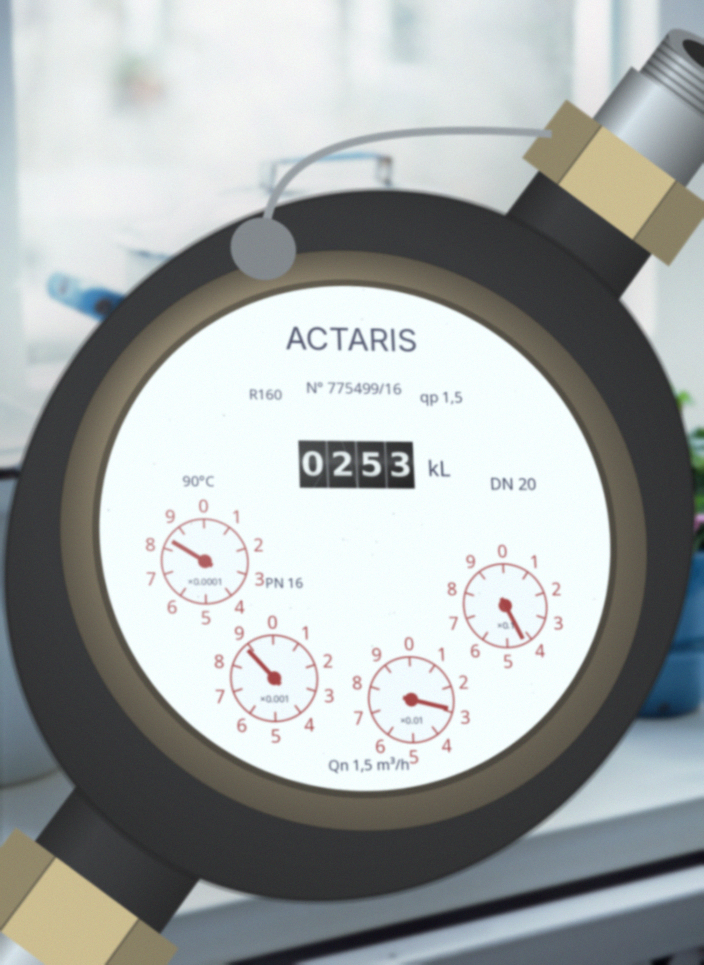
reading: 253.4288,kL
